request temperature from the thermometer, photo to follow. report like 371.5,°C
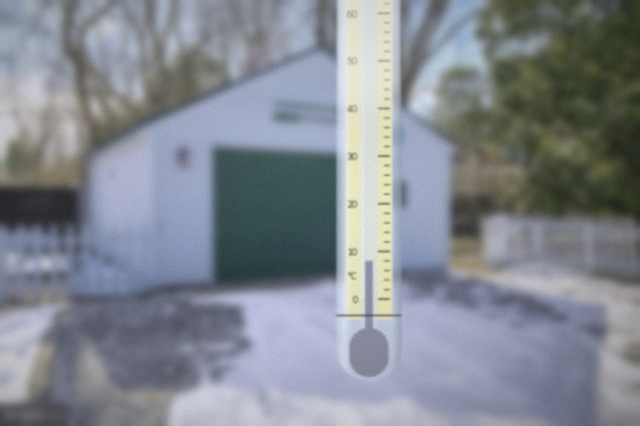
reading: 8,°C
